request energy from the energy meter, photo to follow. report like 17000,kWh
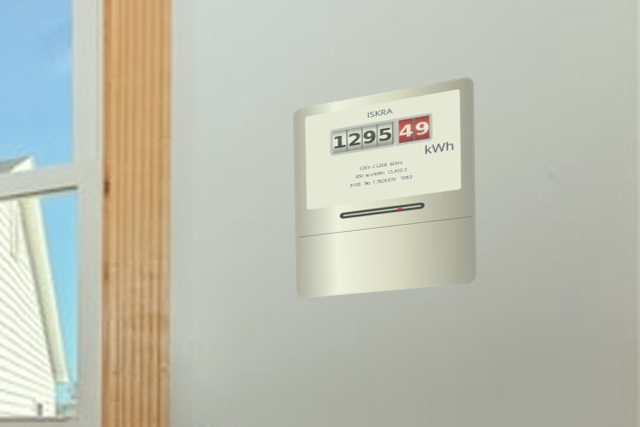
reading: 1295.49,kWh
